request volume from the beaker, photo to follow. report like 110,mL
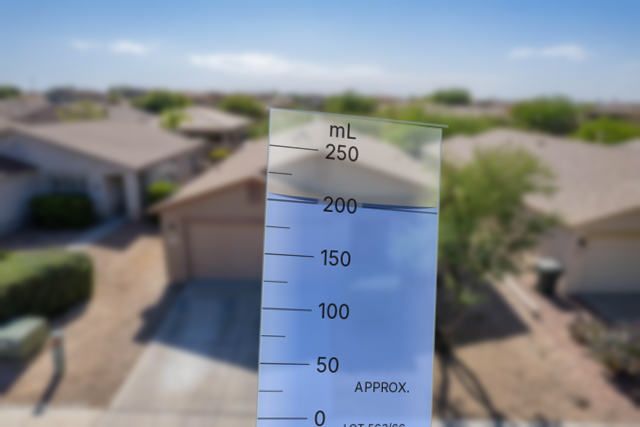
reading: 200,mL
